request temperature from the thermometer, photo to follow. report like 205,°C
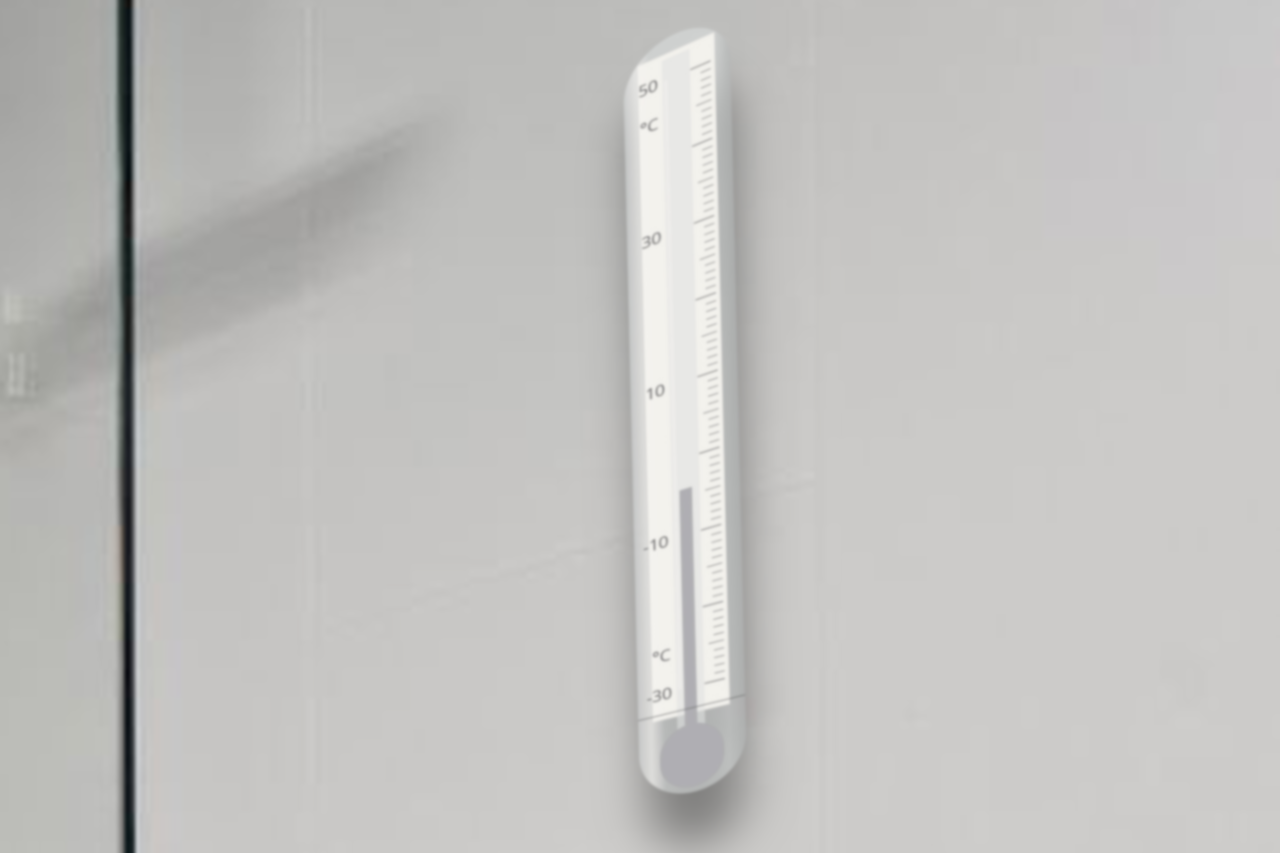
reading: -4,°C
